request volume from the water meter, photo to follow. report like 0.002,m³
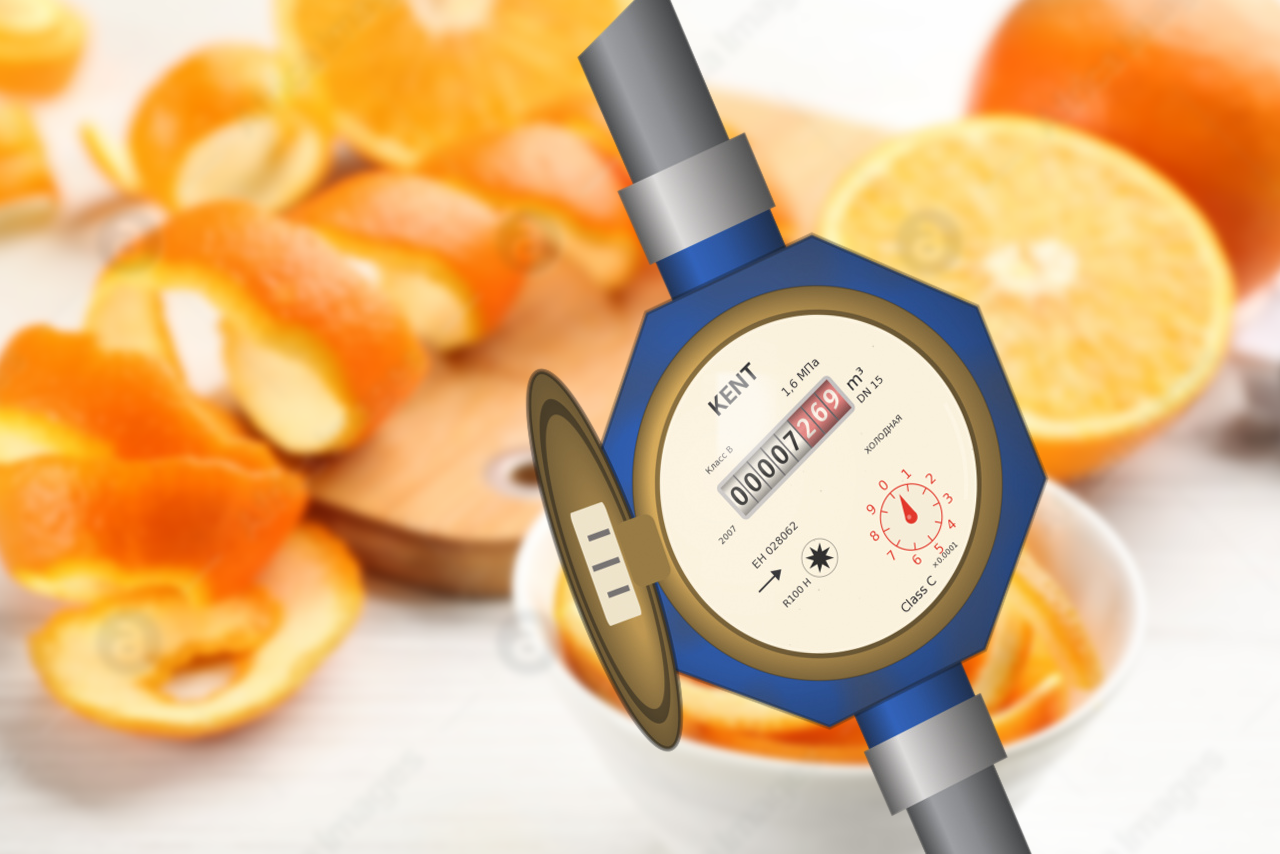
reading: 7.2690,m³
